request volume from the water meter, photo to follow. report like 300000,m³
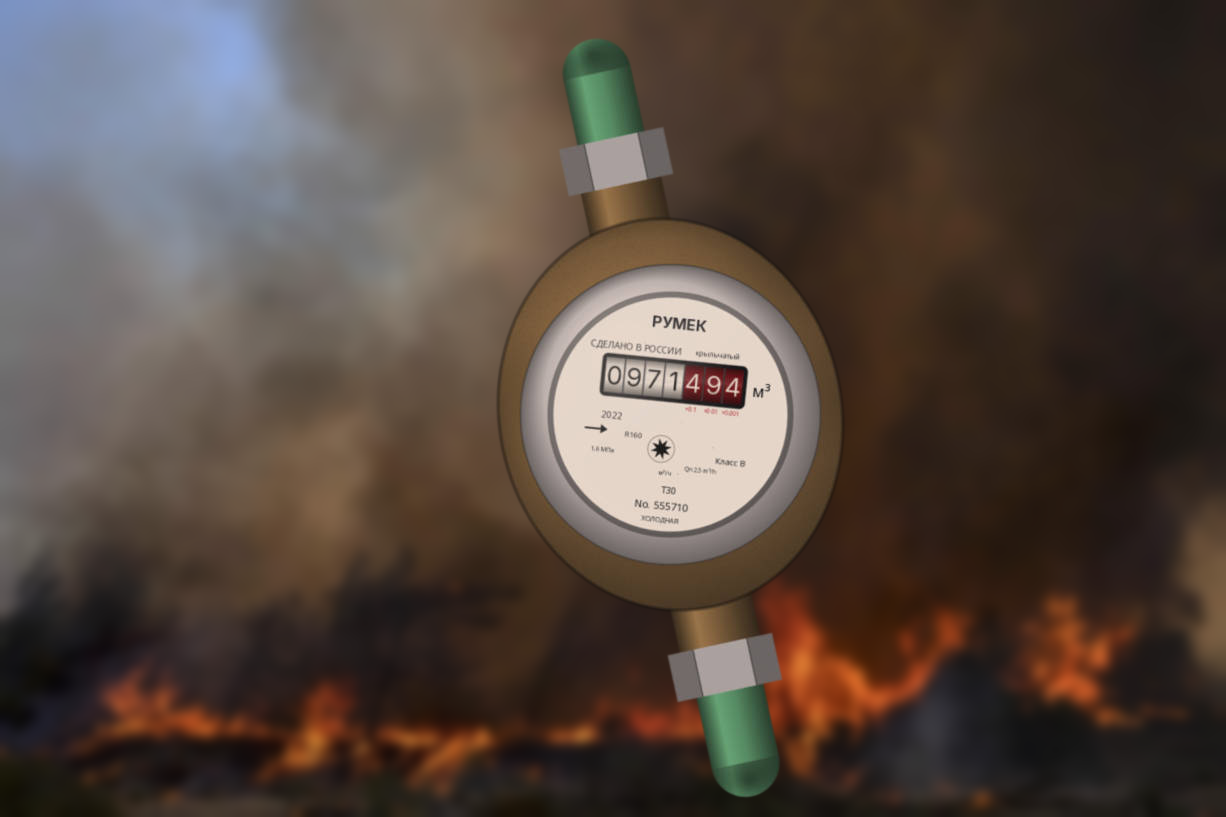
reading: 971.494,m³
